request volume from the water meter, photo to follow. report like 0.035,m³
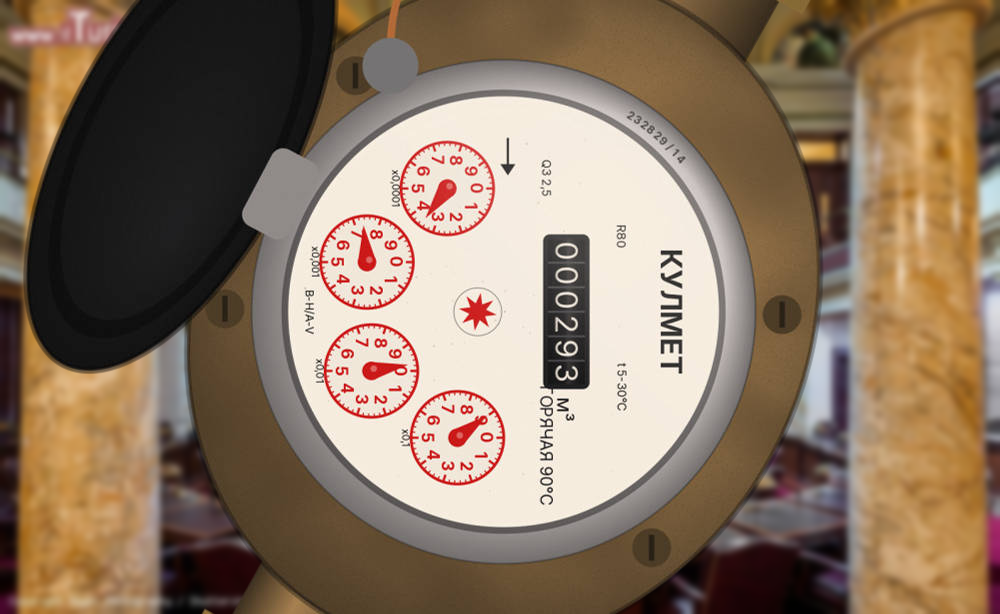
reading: 293.8973,m³
